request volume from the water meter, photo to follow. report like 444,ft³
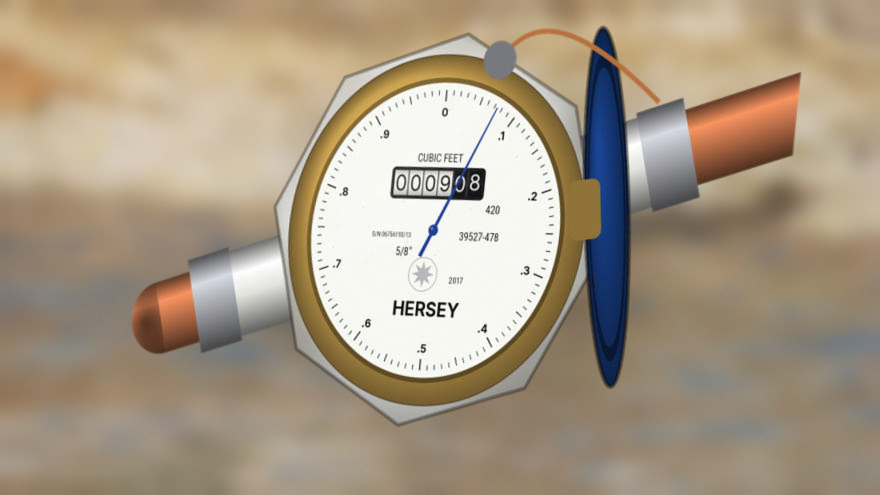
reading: 908.07,ft³
